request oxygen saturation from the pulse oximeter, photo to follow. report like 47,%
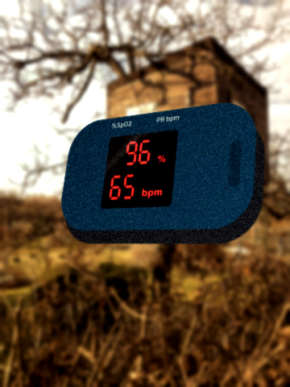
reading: 96,%
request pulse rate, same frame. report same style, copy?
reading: 65,bpm
